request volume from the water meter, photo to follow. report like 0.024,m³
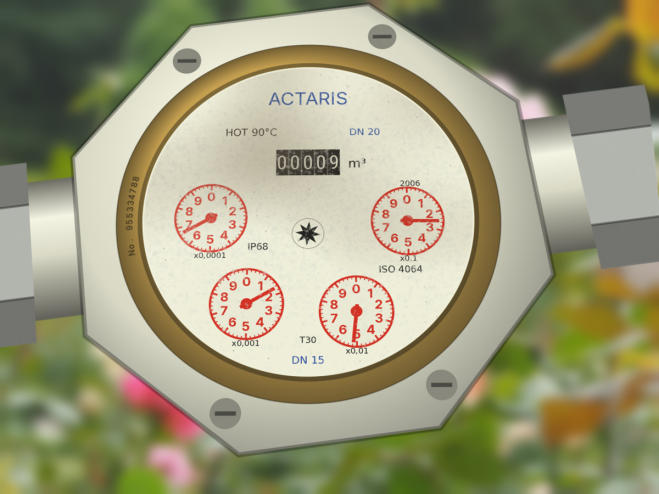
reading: 9.2516,m³
